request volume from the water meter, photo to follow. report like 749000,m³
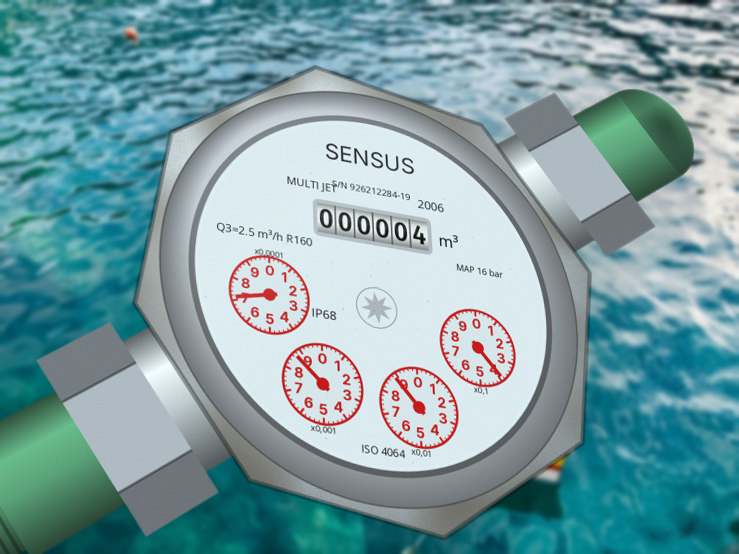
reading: 4.3887,m³
